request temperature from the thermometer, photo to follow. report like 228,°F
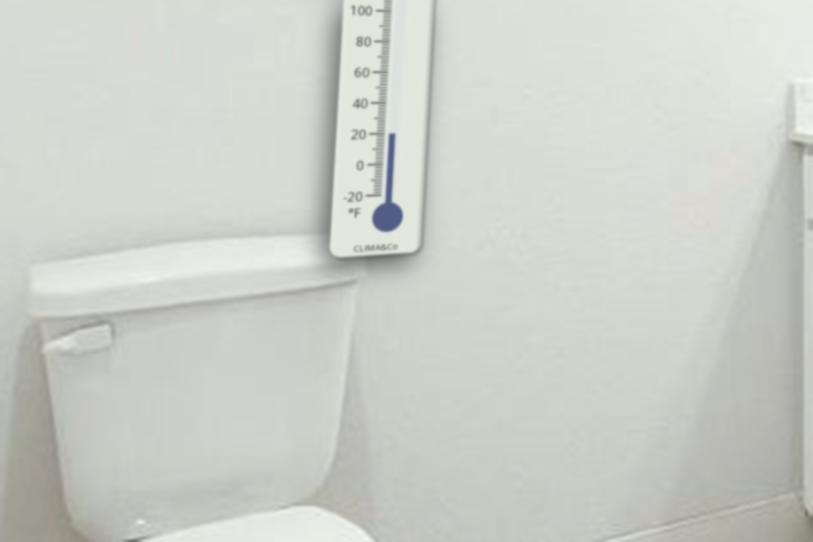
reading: 20,°F
